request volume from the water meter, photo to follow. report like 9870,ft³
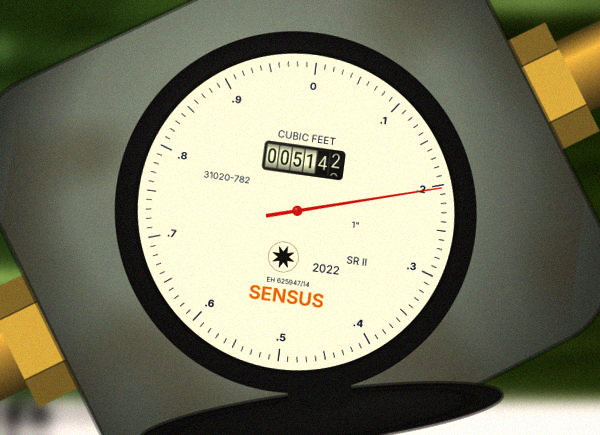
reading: 5142.20,ft³
